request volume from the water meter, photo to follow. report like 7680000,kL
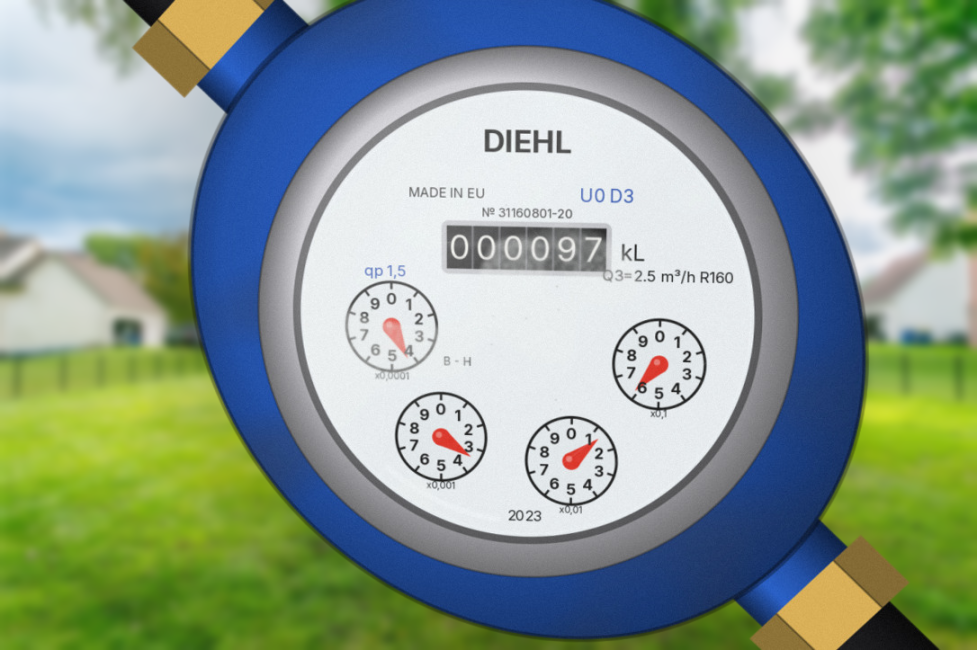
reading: 97.6134,kL
